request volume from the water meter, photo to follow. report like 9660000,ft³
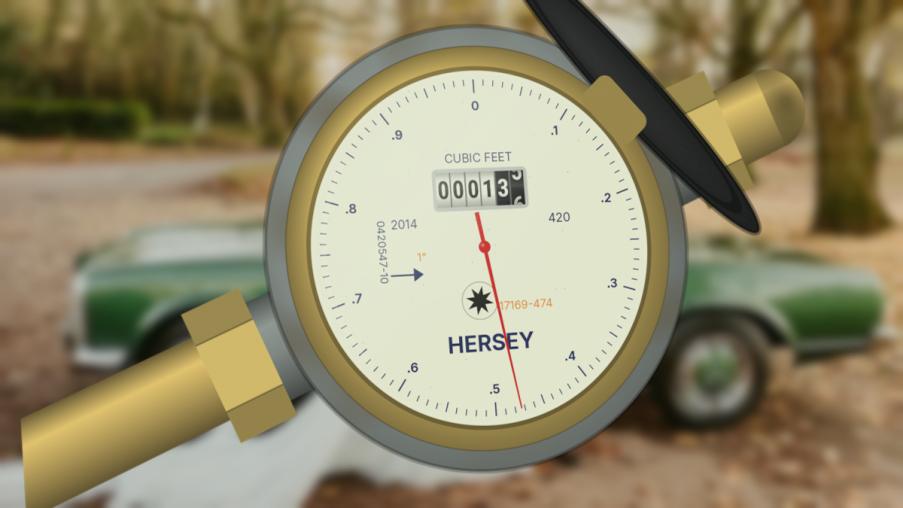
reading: 135.47,ft³
